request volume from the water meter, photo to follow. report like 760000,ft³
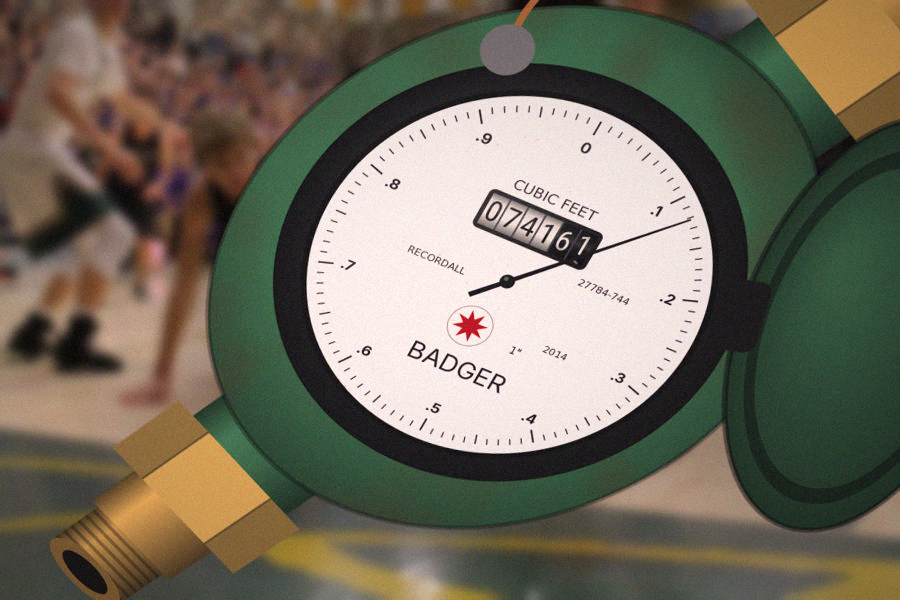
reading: 74161.12,ft³
